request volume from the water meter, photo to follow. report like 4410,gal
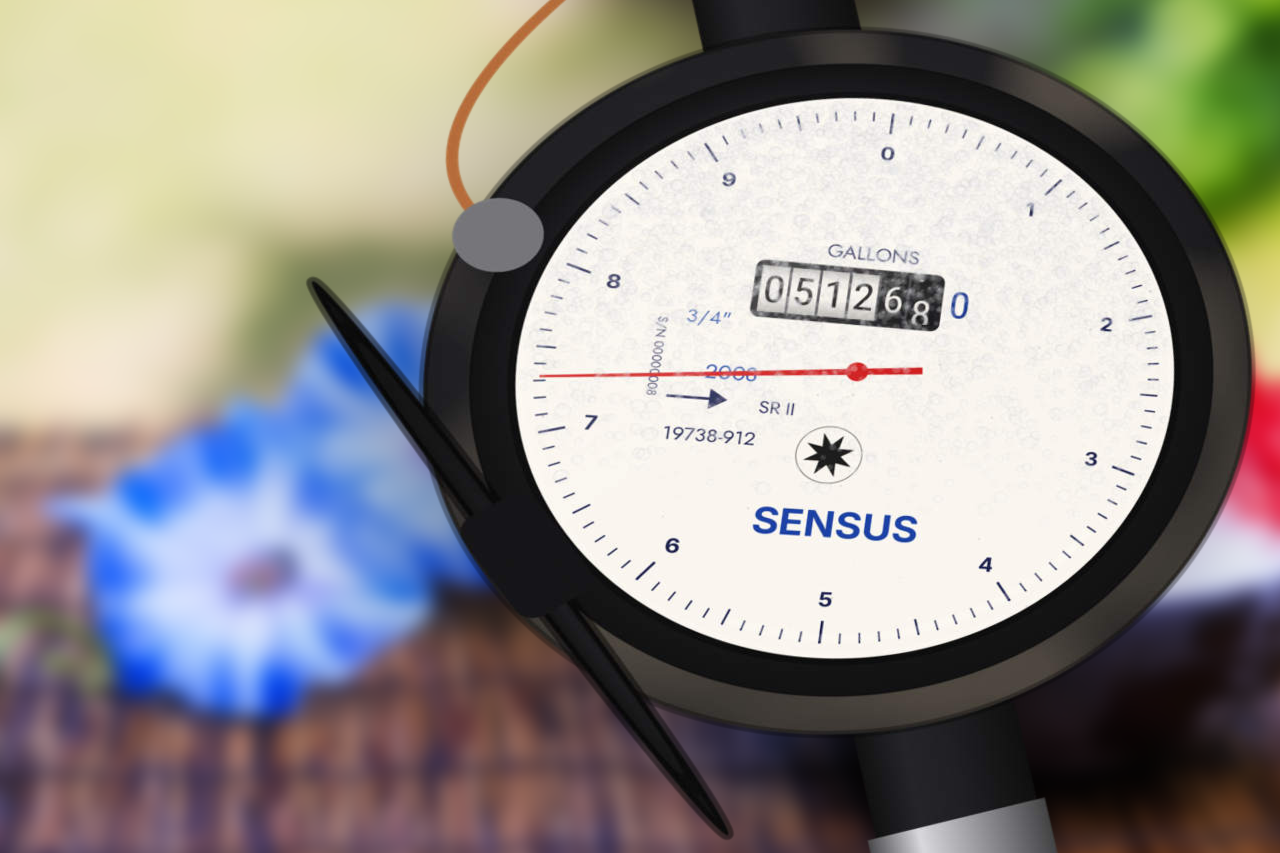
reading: 512677.3,gal
